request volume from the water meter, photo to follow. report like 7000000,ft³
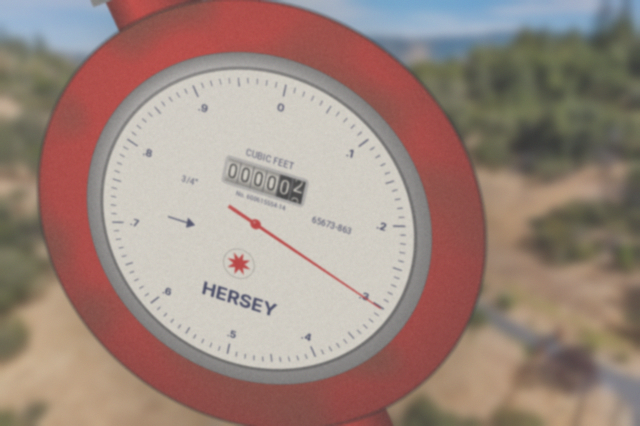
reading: 2.30,ft³
